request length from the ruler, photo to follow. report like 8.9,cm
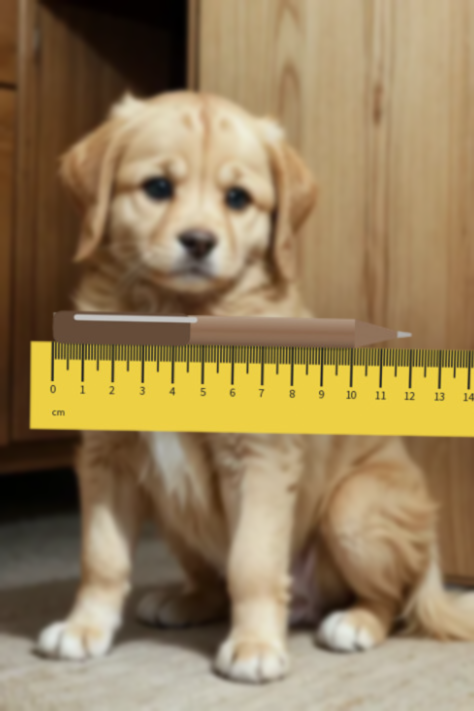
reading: 12,cm
